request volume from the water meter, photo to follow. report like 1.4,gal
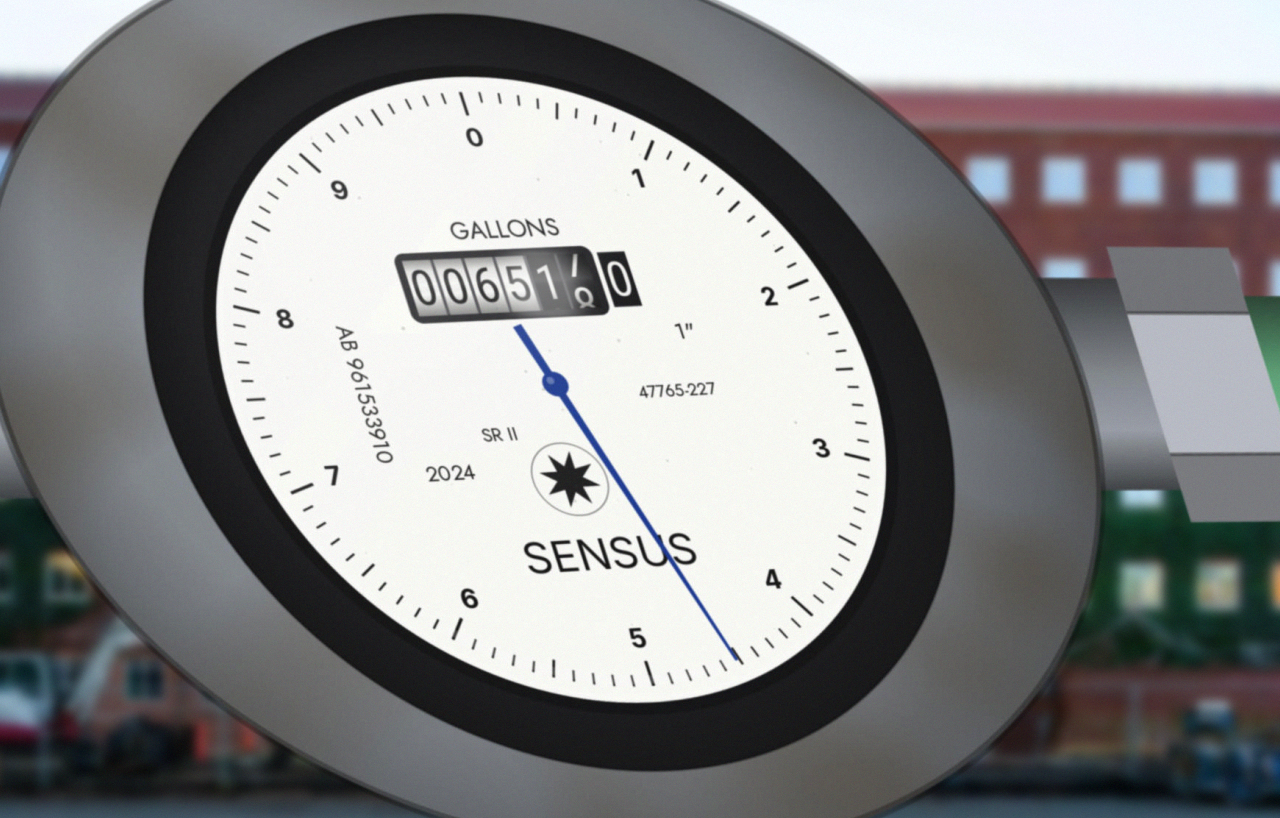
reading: 65174.5,gal
